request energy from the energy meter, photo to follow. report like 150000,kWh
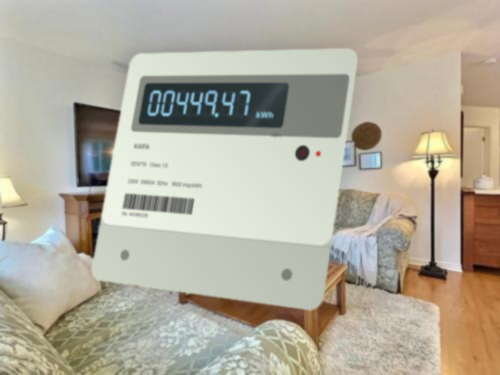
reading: 449.47,kWh
